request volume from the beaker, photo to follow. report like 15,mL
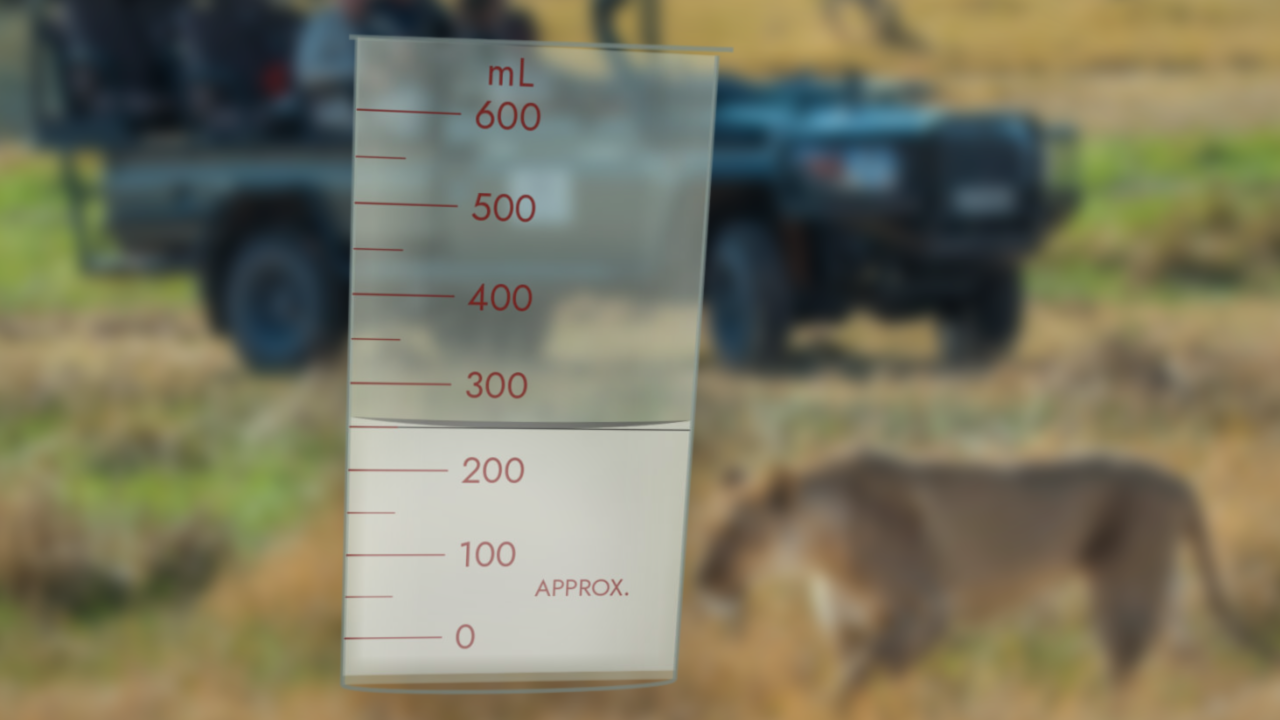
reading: 250,mL
